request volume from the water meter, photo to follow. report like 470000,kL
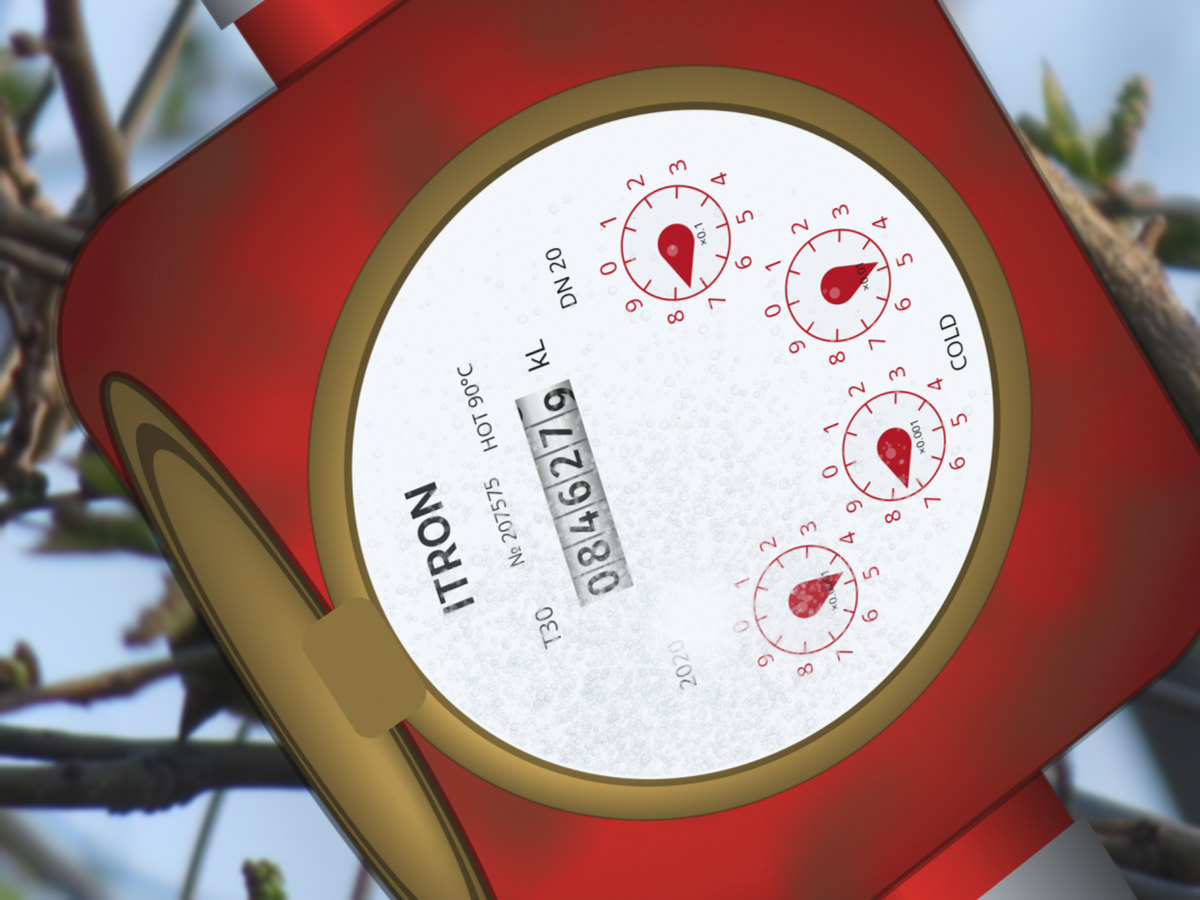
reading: 846278.7474,kL
